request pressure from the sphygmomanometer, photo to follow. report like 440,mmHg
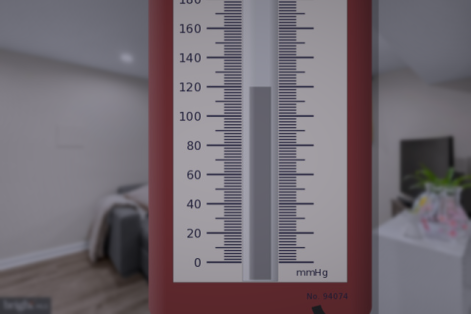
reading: 120,mmHg
